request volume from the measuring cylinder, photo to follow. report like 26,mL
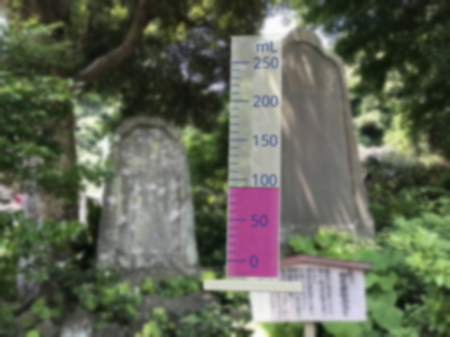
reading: 90,mL
